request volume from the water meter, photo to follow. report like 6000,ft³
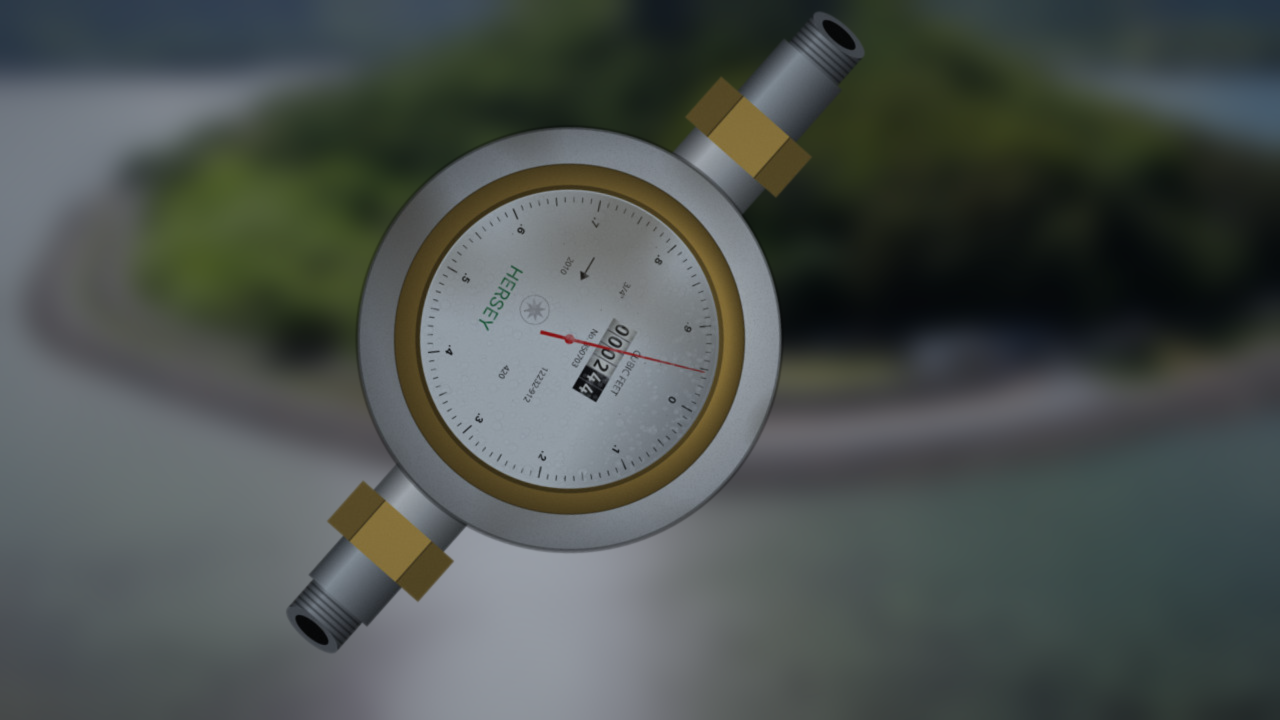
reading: 243.95,ft³
